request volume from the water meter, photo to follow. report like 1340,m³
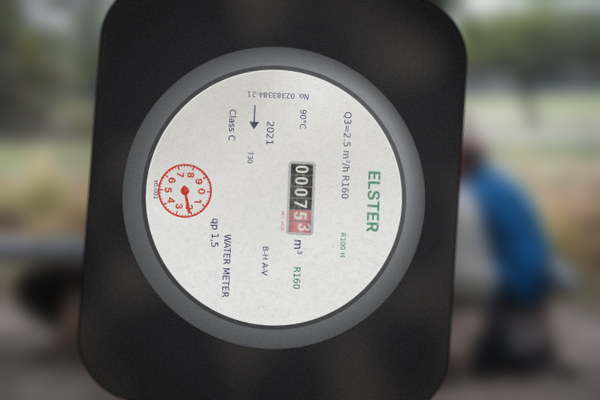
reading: 7.532,m³
